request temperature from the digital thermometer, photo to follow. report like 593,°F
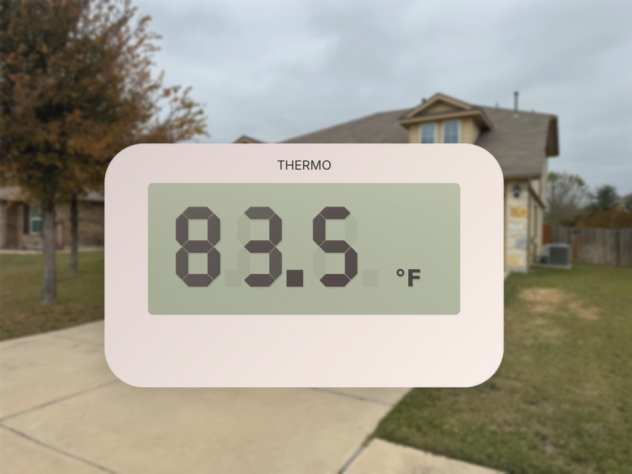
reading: 83.5,°F
